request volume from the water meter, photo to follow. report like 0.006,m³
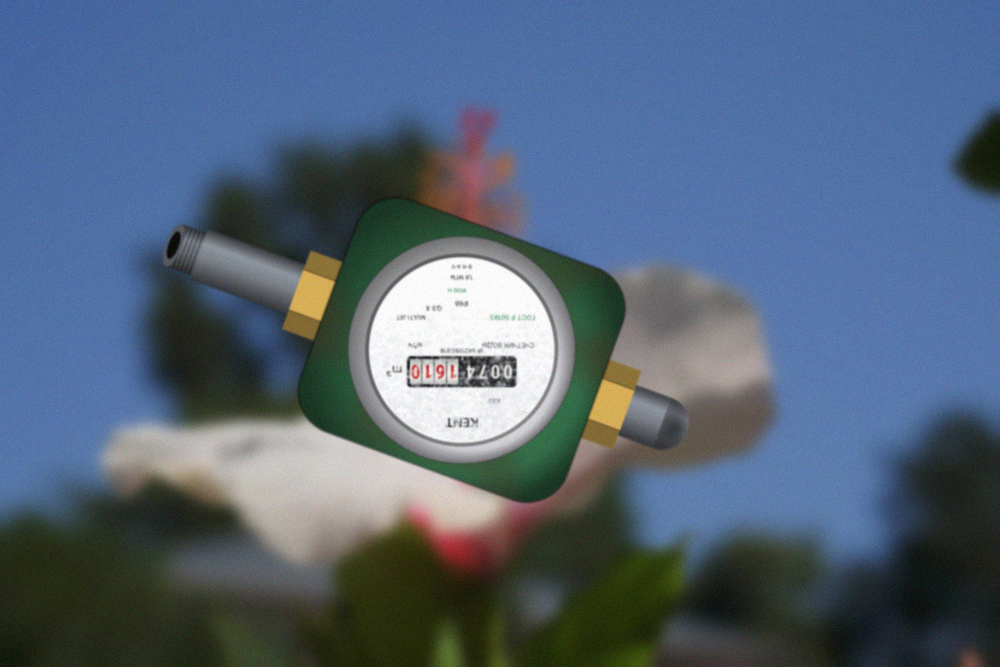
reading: 74.1610,m³
